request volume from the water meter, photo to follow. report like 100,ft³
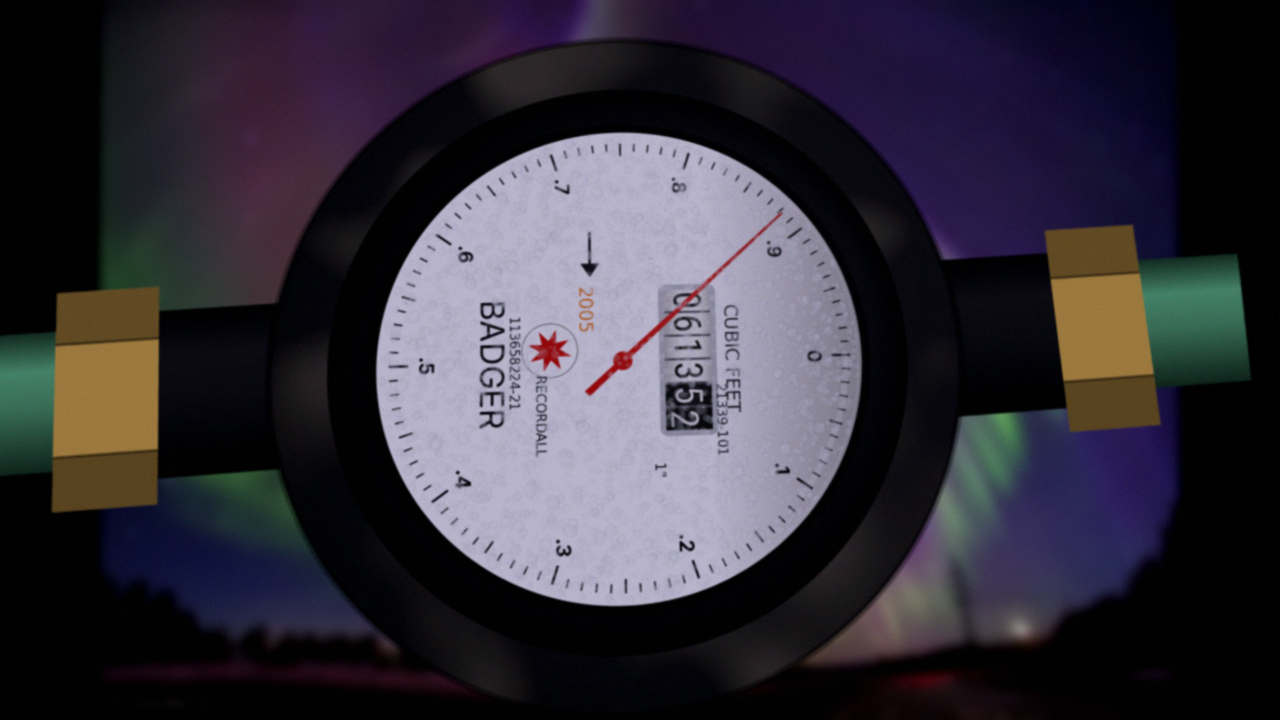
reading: 61351.88,ft³
